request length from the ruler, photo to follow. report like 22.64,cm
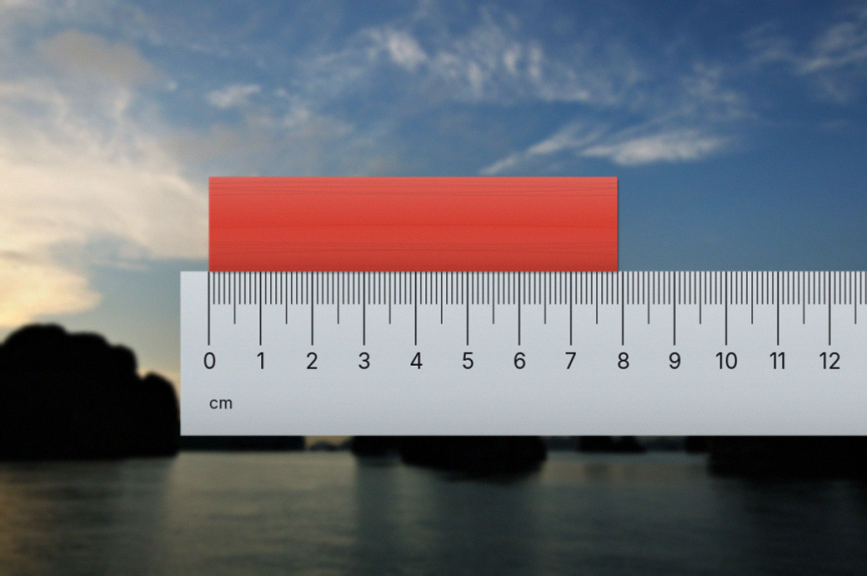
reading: 7.9,cm
